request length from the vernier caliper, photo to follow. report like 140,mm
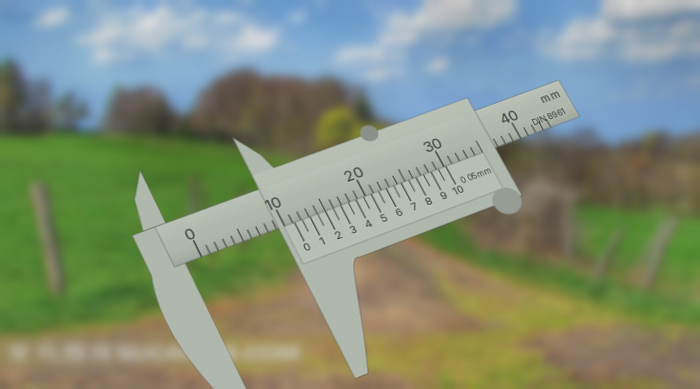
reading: 11.2,mm
